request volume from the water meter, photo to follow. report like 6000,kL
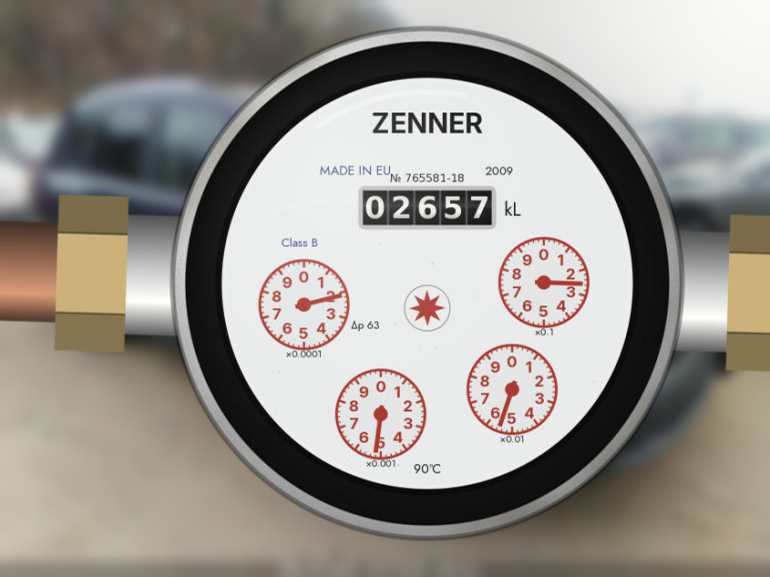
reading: 2657.2552,kL
